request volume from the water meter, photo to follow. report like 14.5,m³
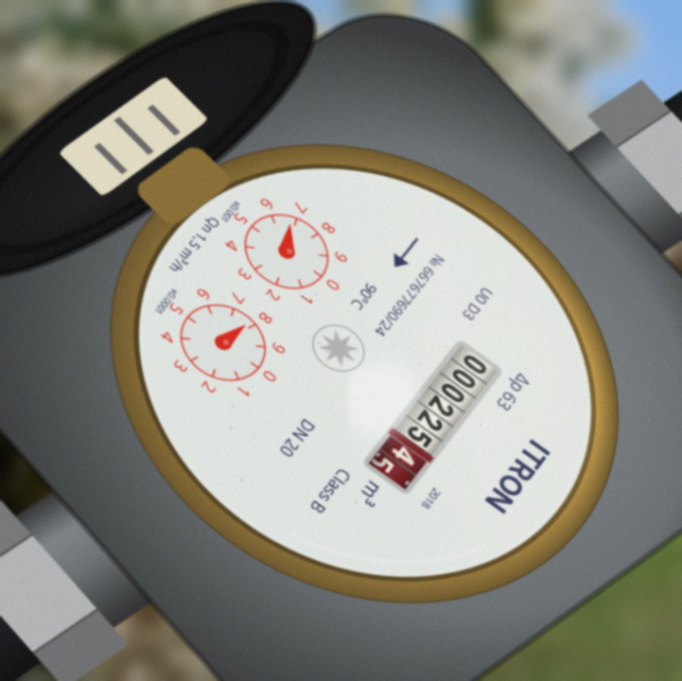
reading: 225.4467,m³
